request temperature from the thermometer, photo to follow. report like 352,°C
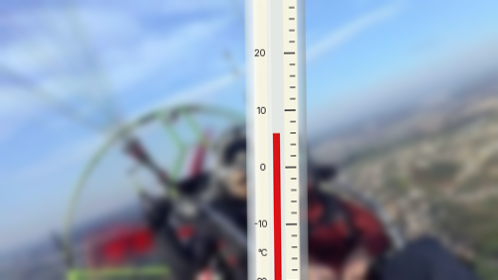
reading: 6,°C
